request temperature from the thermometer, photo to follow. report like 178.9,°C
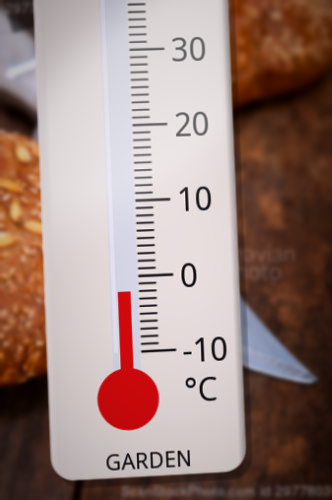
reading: -2,°C
